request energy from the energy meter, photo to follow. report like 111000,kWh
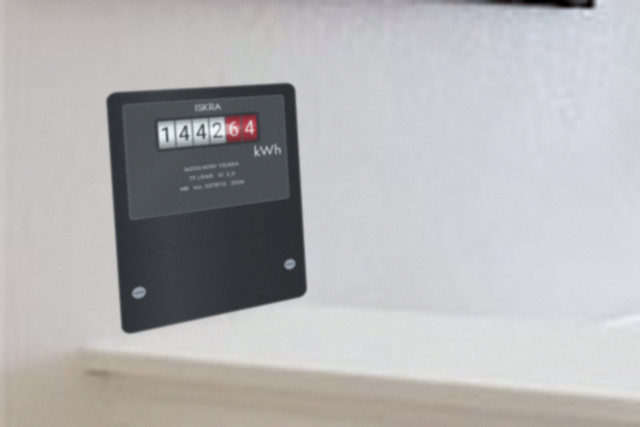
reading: 1442.64,kWh
